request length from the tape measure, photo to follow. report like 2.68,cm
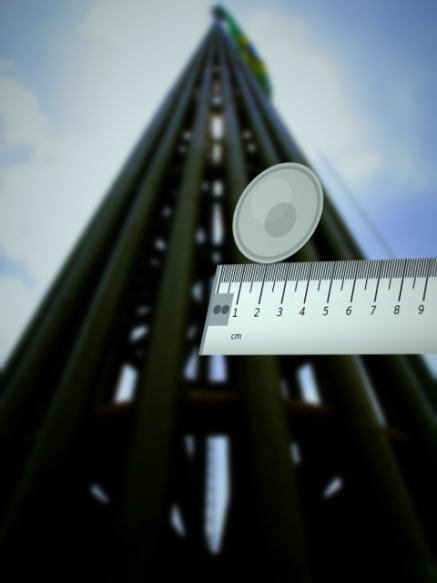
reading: 4,cm
